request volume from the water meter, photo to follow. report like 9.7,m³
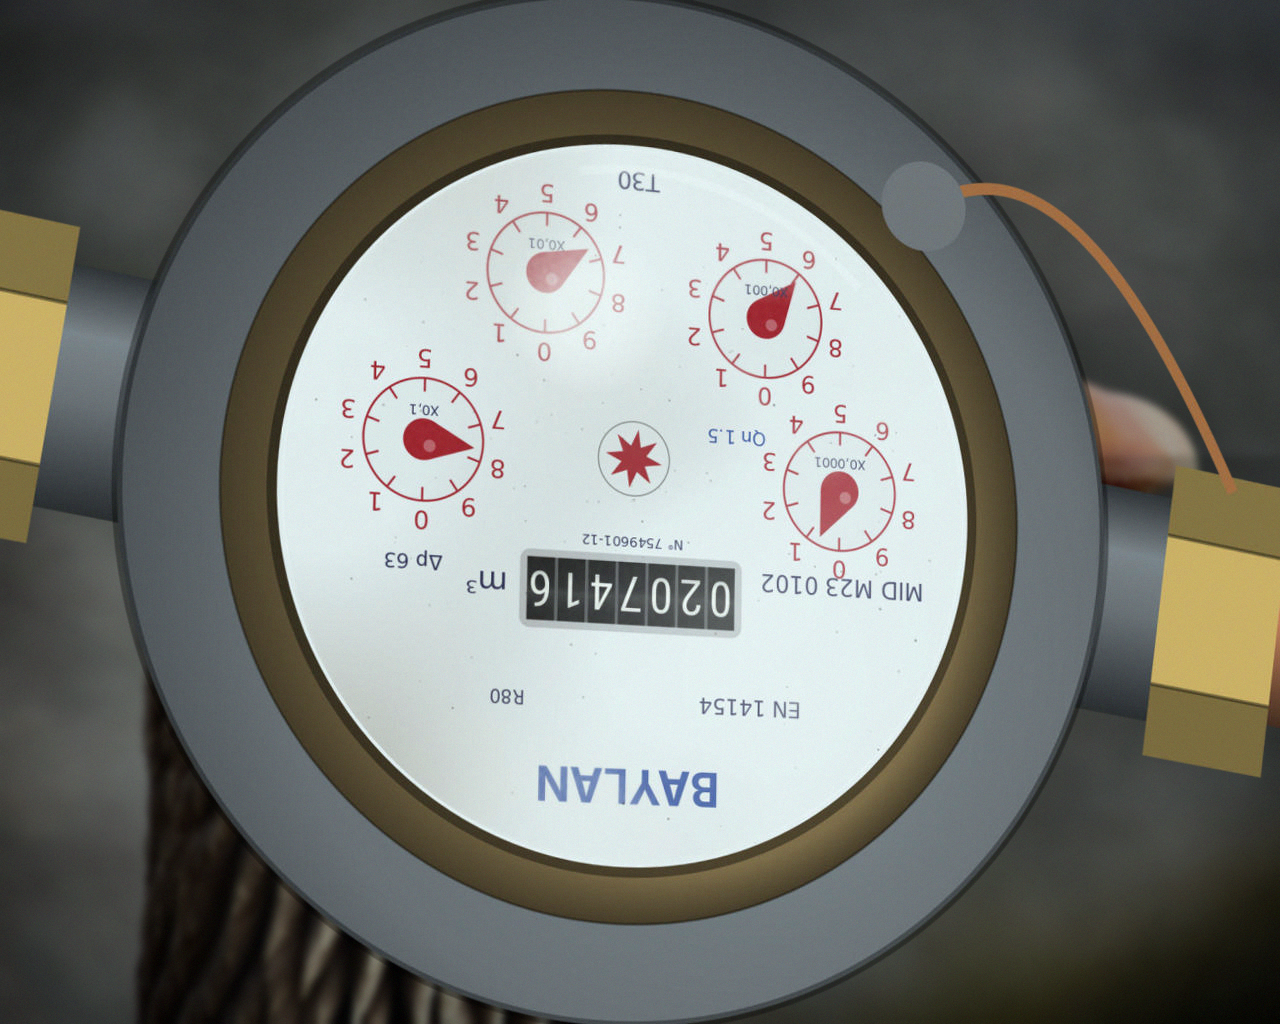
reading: 207416.7660,m³
